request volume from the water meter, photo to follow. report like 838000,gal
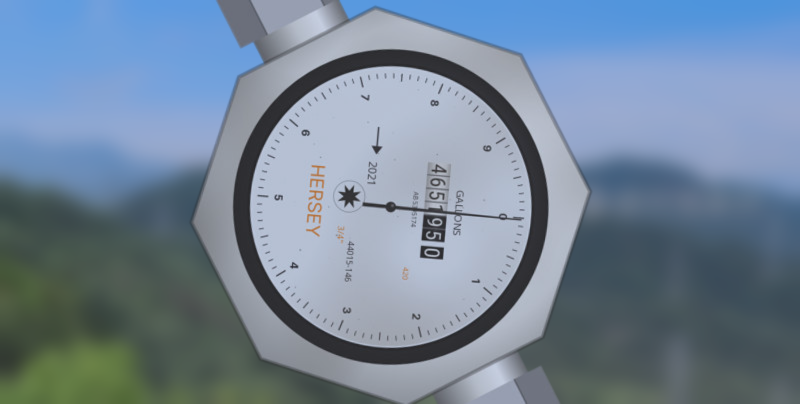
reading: 4651950.0,gal
